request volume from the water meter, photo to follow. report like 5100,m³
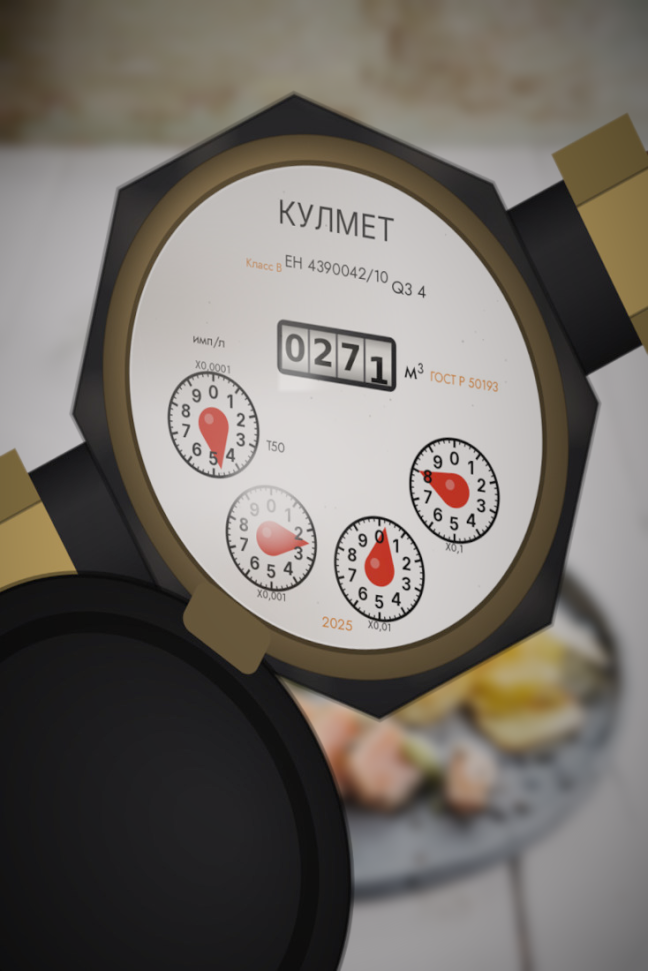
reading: 270.8024,m³
